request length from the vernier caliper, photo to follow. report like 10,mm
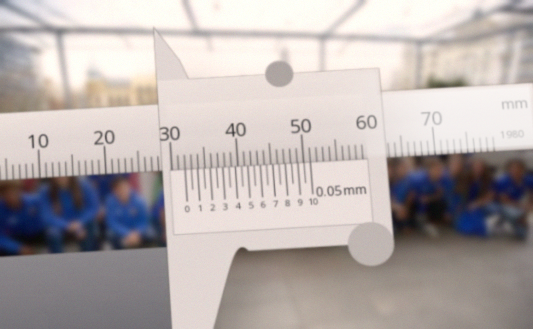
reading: 32.0,mm
